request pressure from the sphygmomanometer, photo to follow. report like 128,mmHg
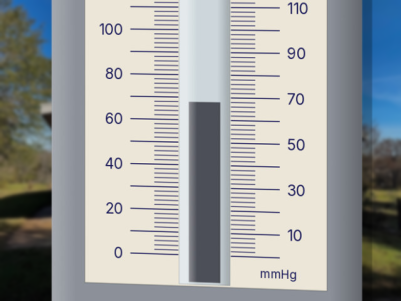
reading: 68,mmHg
